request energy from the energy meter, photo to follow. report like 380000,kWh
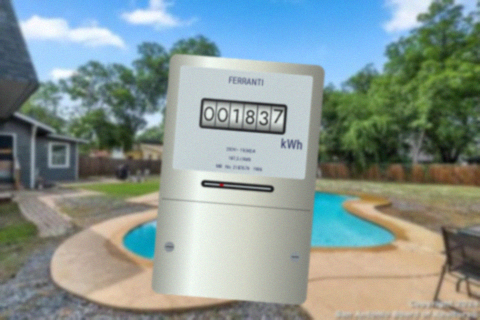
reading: 1837,kWh
